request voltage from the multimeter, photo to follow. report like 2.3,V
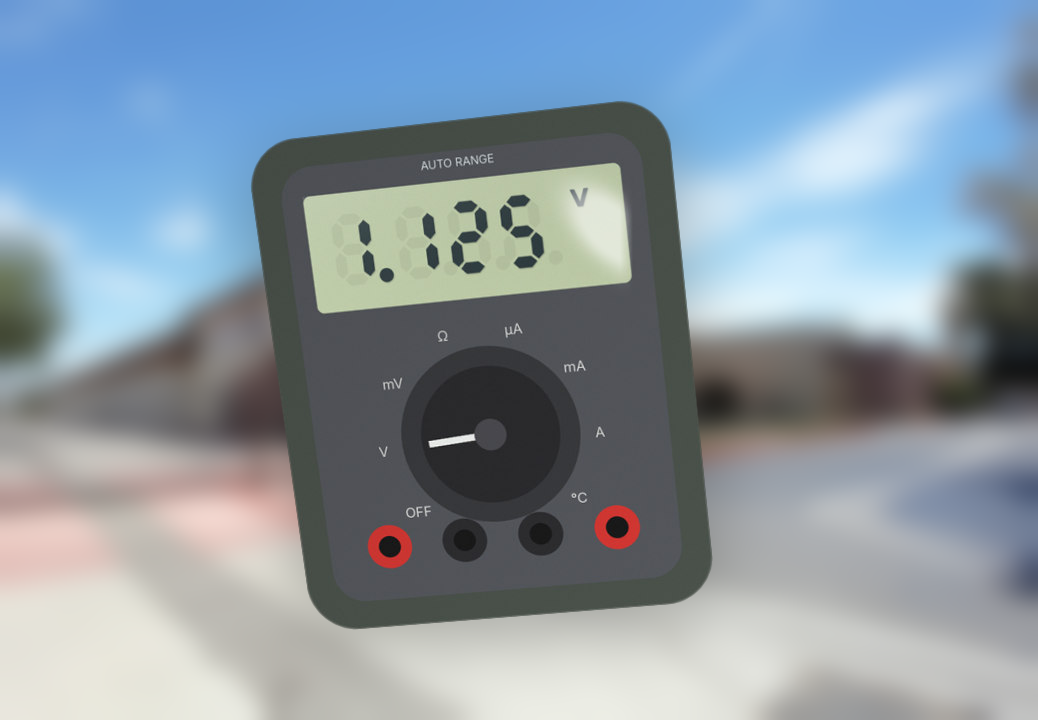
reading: 1.125,V
